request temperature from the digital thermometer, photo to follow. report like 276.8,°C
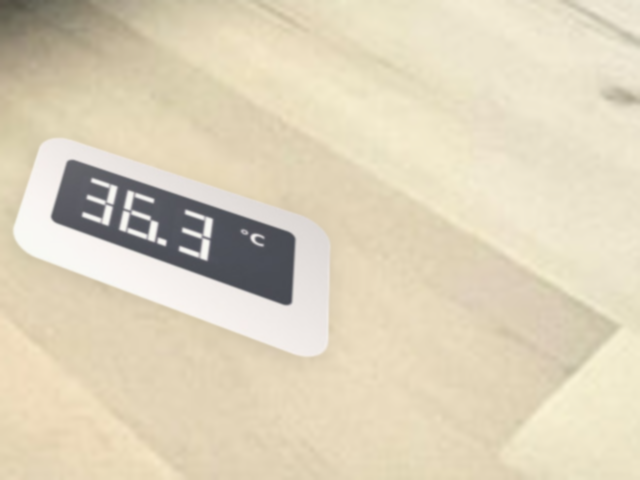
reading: 36.3,°C
